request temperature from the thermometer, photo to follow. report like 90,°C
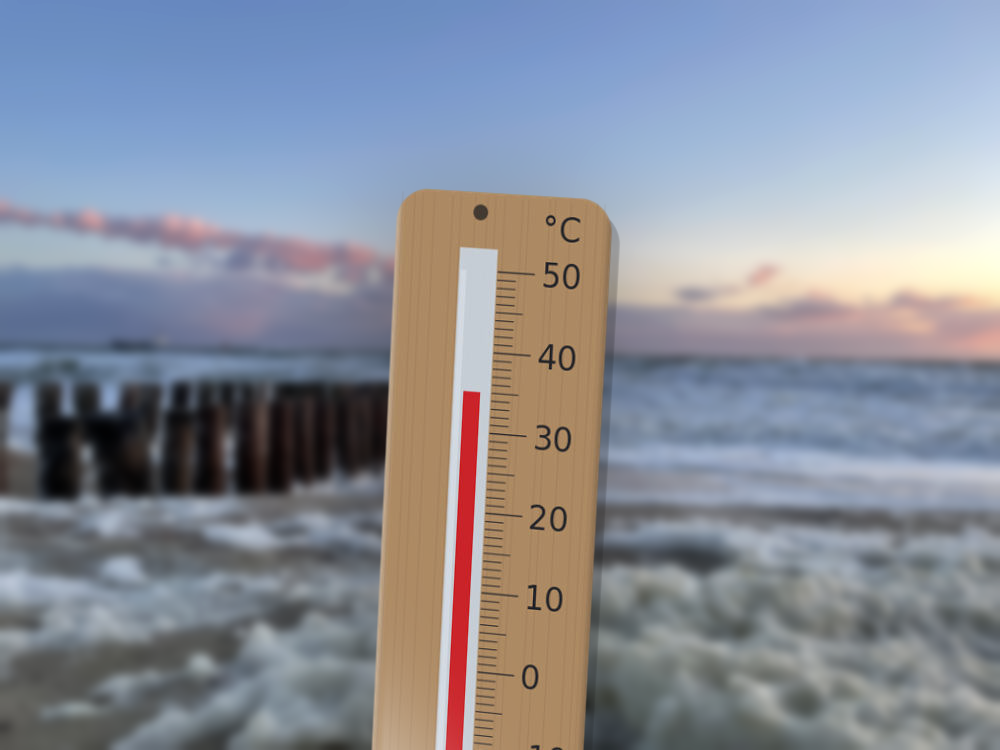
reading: 35,°C
